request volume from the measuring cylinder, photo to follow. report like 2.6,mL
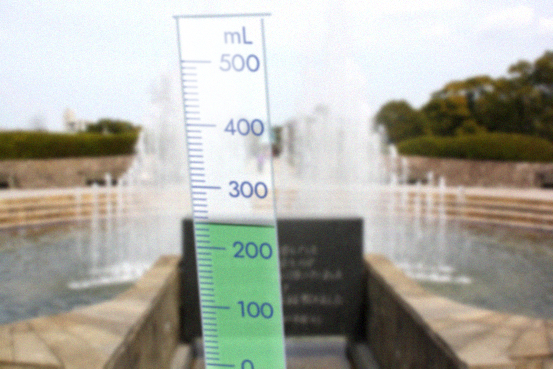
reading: 240,mL
